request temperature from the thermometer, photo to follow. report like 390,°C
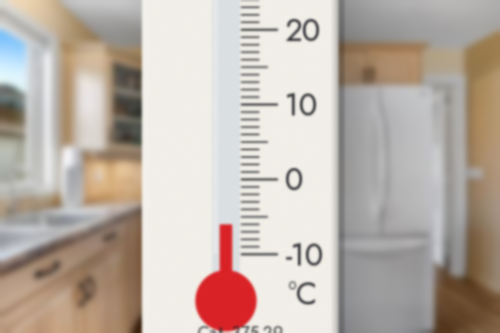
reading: -6,°C
